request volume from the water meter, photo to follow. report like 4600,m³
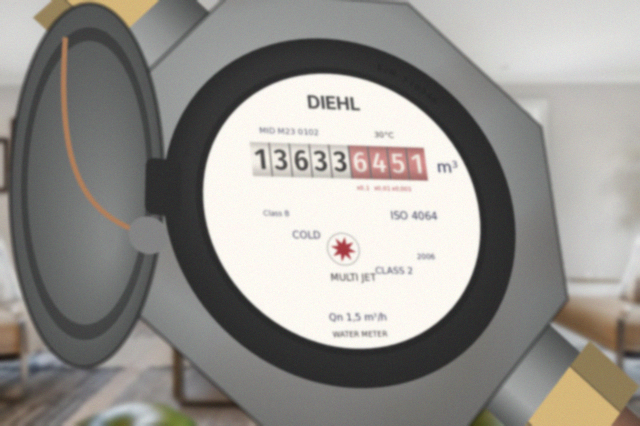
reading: 13633.6451,m³
